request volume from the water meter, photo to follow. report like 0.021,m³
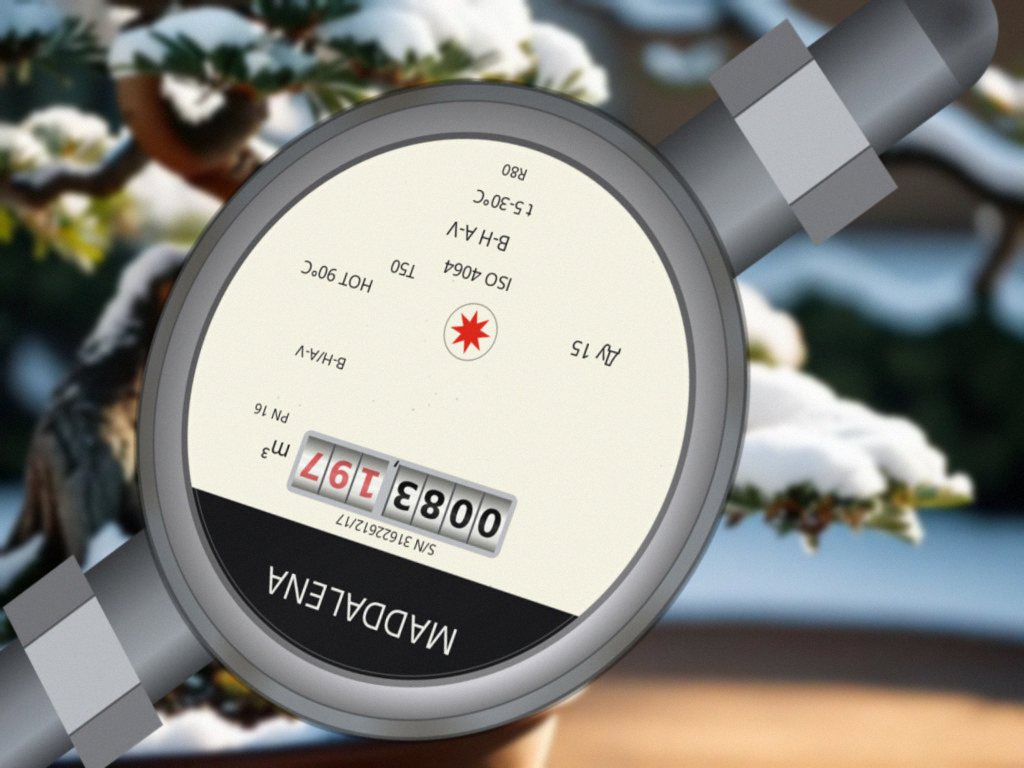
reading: 83.197,m³
